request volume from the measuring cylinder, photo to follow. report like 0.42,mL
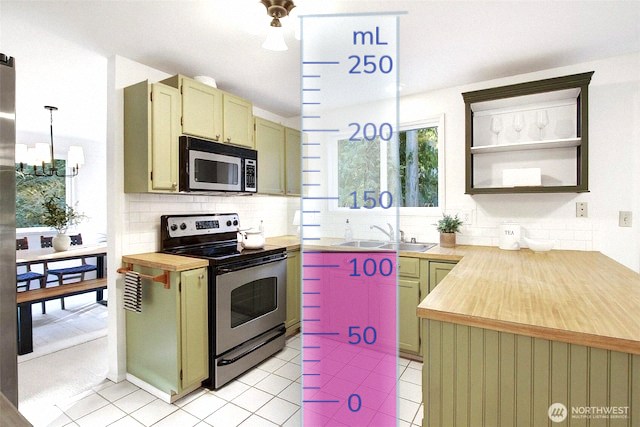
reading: 110,mL
